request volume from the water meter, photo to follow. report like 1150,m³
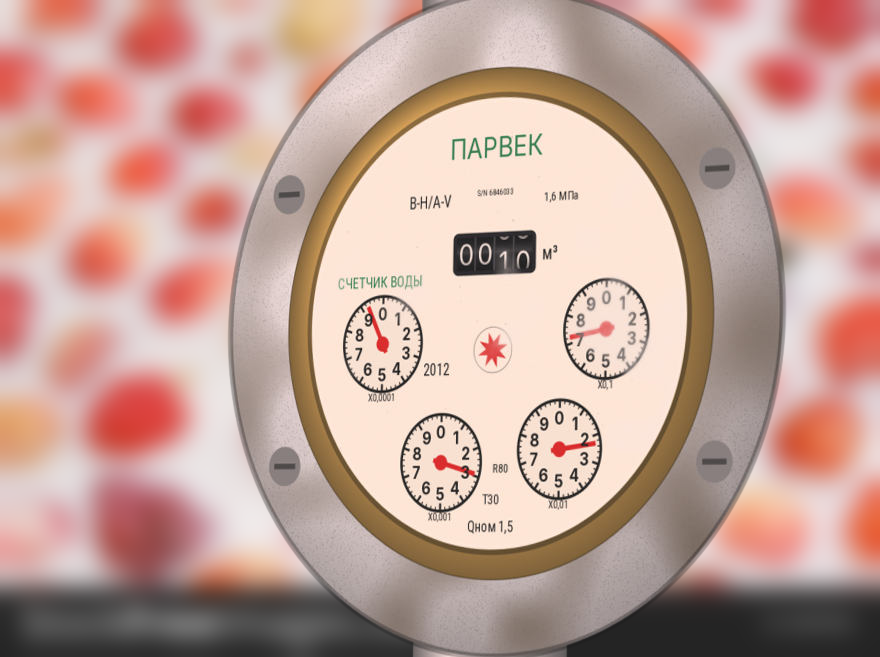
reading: 9.7229,m³
